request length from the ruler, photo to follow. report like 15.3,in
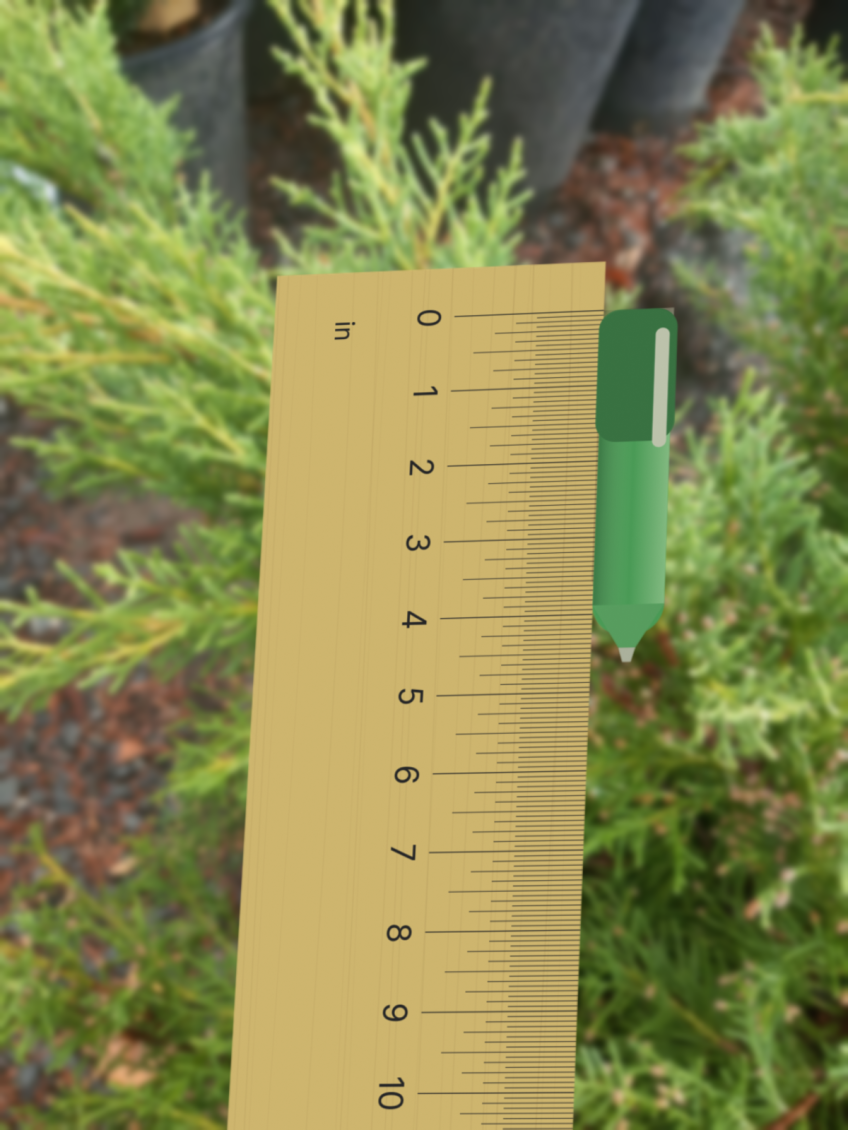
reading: 4.625,in
